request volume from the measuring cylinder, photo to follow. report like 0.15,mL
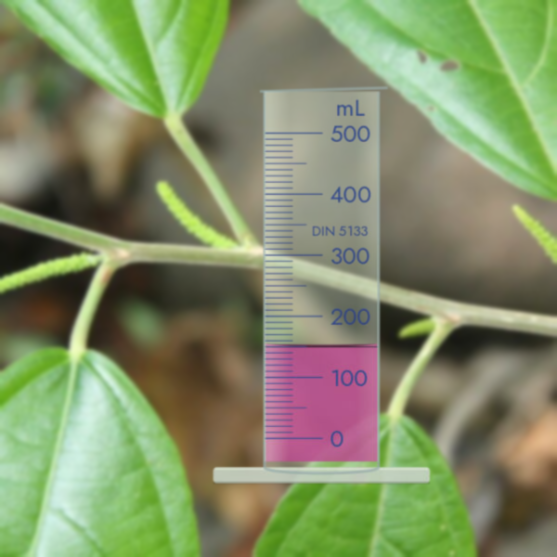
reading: 150,mL
